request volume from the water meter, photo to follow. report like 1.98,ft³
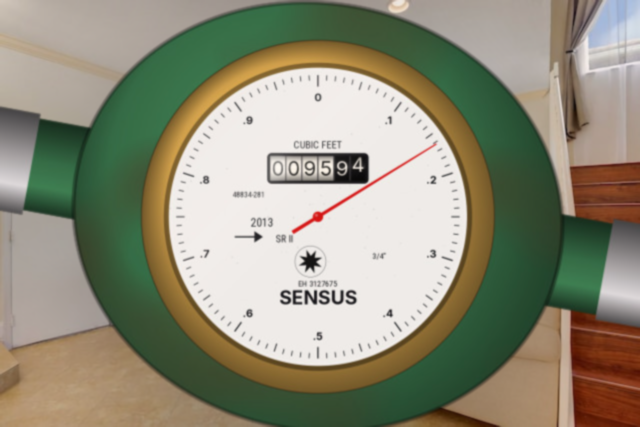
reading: 9594.16,ft³
